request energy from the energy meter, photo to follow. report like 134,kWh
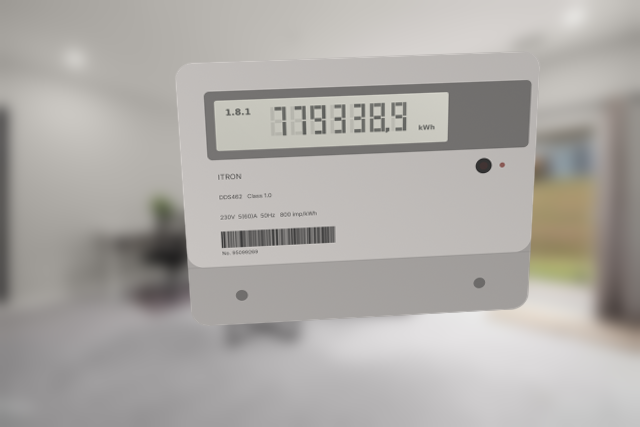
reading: 779338.9,kWh
